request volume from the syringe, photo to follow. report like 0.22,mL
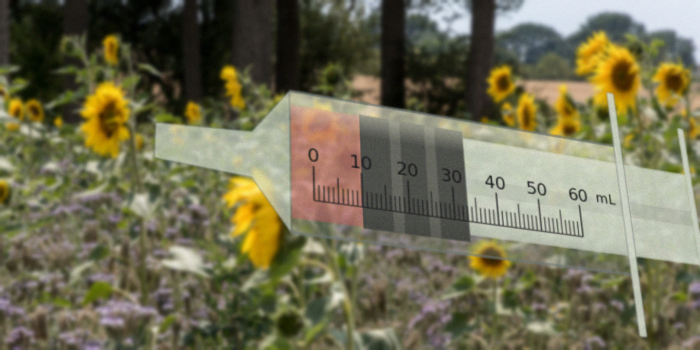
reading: 10,mL
